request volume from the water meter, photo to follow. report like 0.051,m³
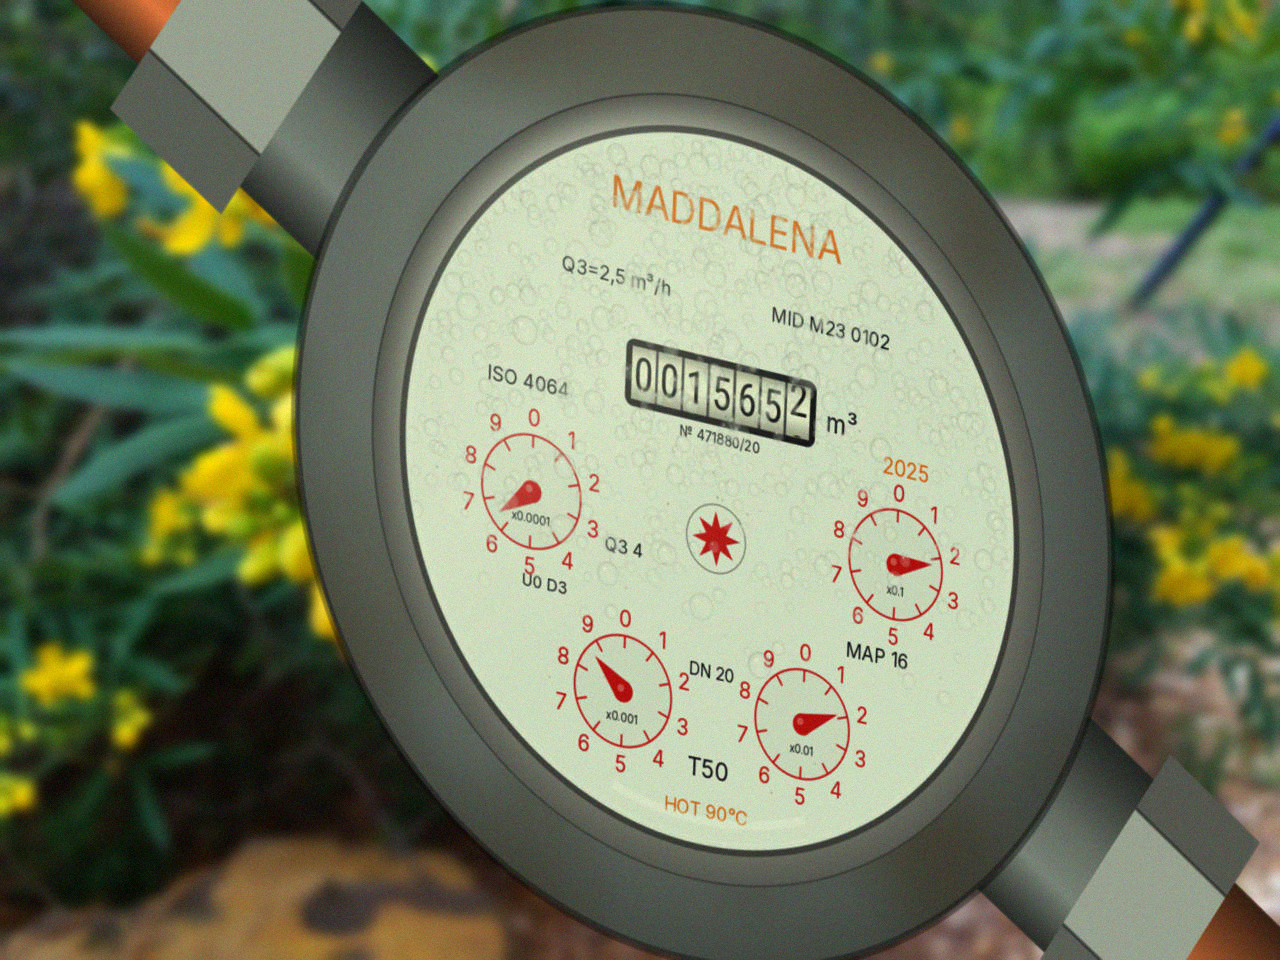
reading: 15652.2186,m³
